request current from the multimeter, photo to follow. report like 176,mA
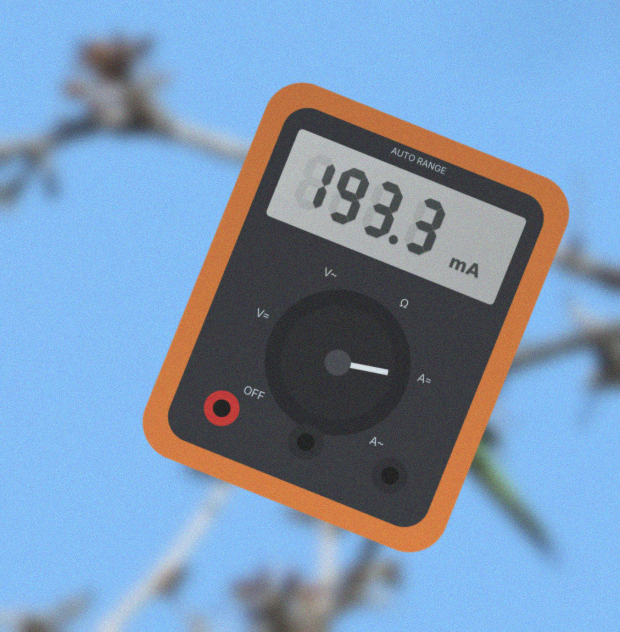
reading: 193.3,mA
